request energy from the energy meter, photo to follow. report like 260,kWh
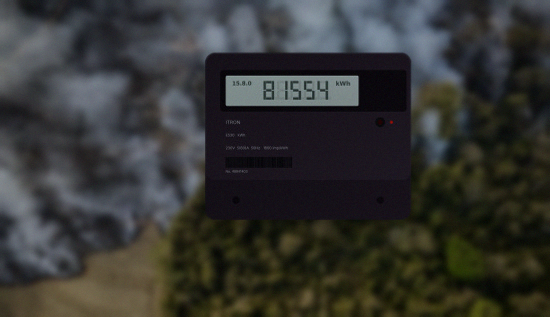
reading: 81554,kWh
